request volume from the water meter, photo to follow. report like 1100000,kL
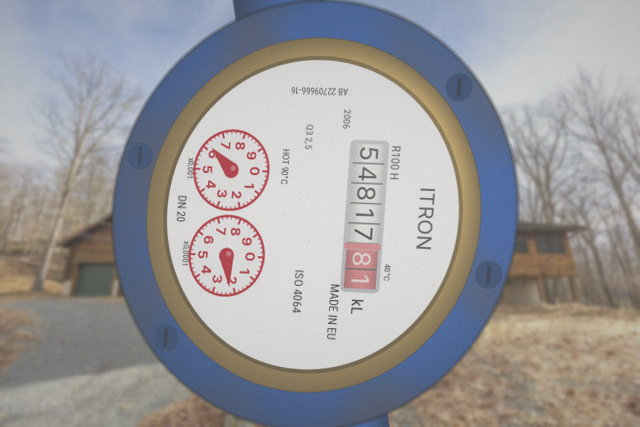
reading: 54817.8162,kL
